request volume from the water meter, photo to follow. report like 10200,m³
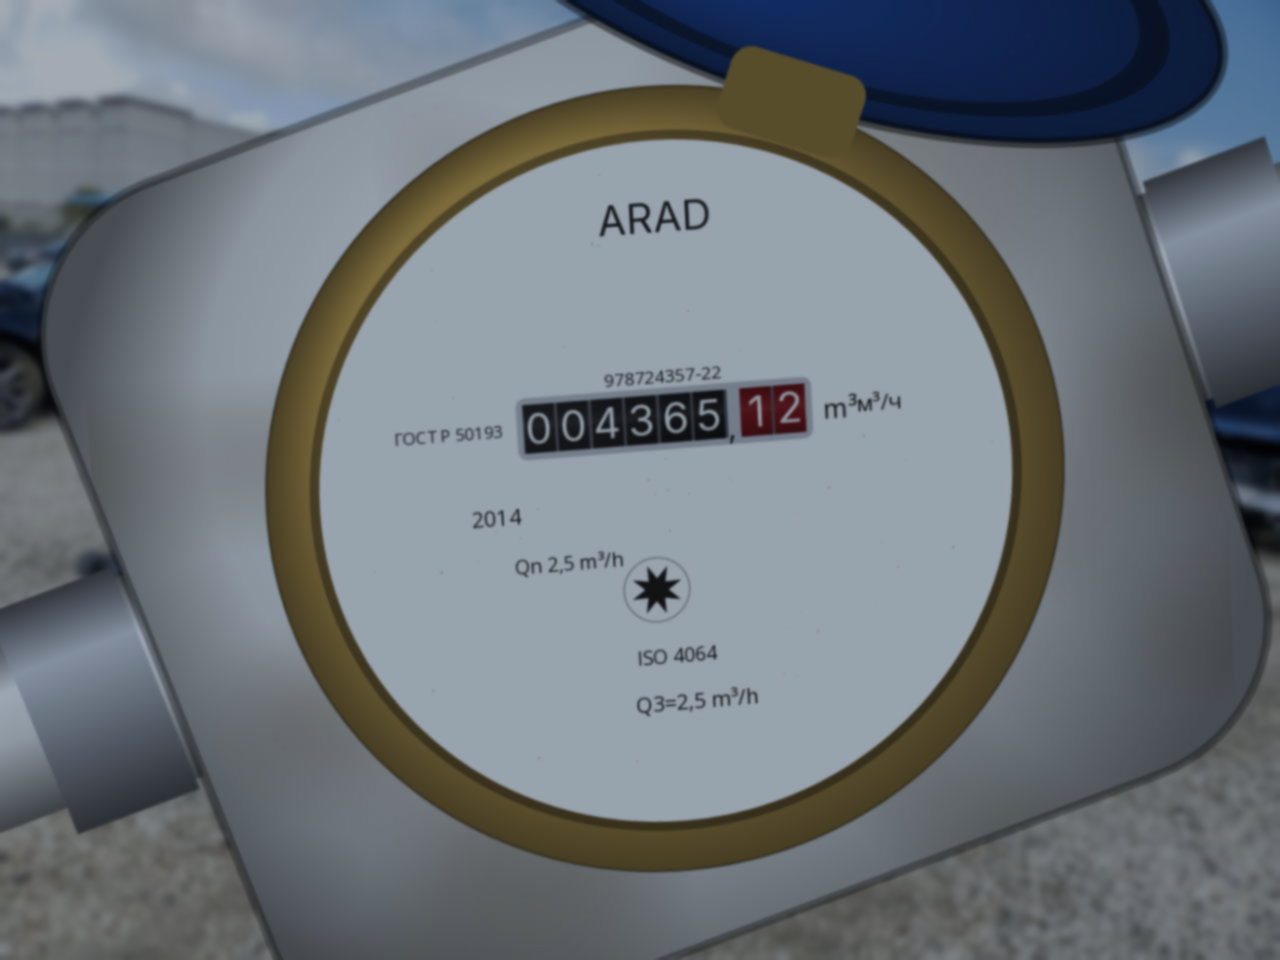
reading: 4365.12,m³
